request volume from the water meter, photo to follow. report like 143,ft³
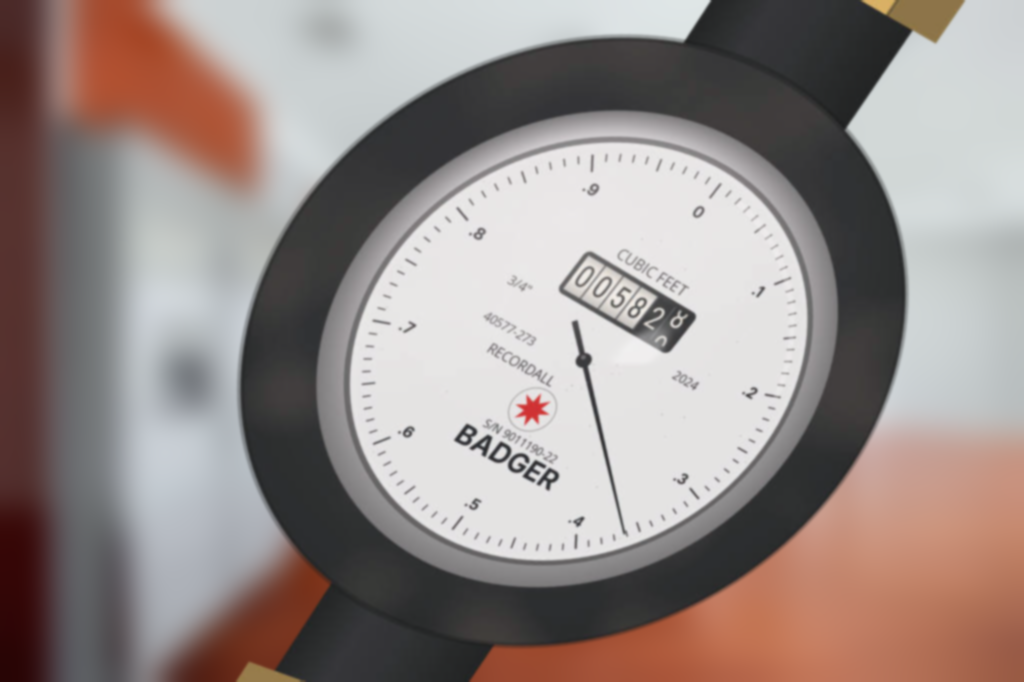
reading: 5828.36,ft³
